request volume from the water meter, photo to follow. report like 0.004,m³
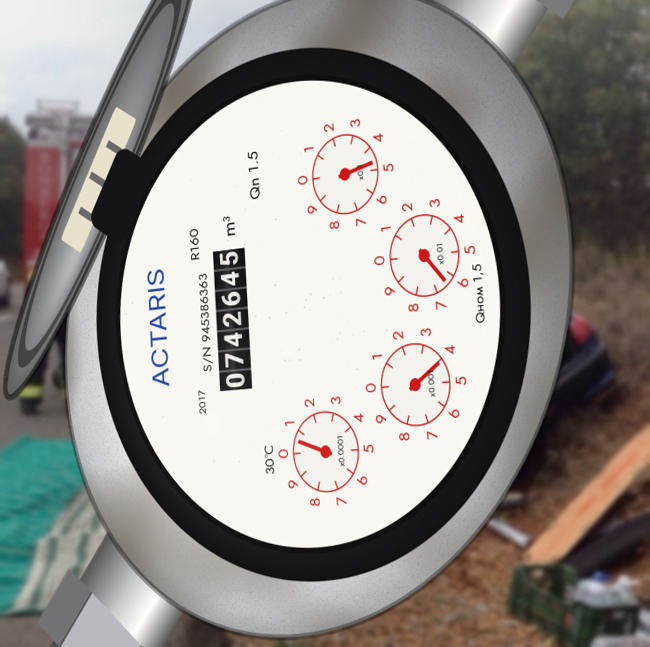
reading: 742645.4640,m³
